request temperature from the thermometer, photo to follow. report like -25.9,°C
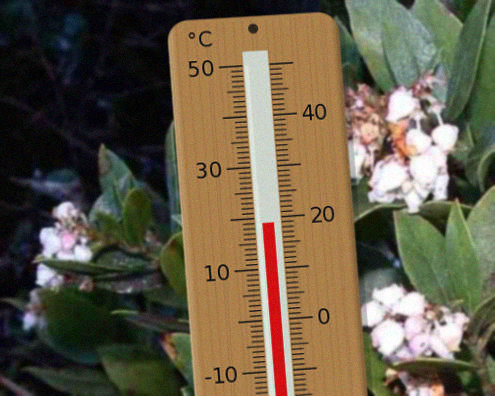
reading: 19,°C
